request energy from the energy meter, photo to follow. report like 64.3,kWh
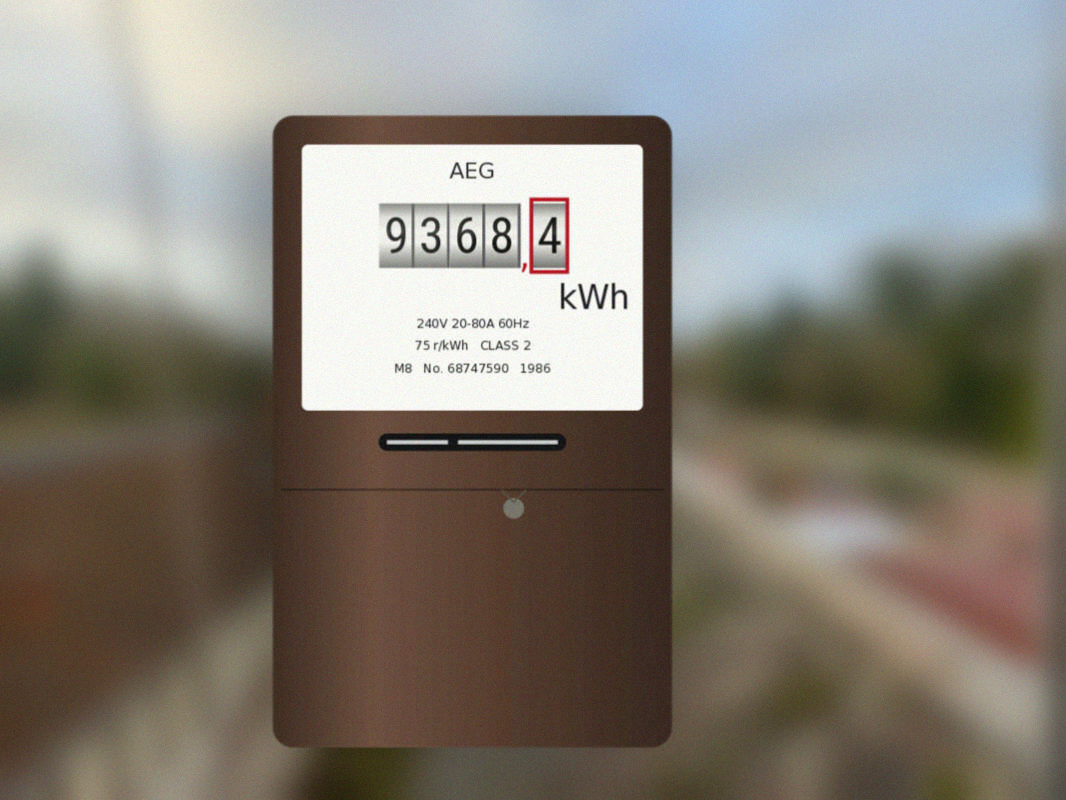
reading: 9368.4,kWh
